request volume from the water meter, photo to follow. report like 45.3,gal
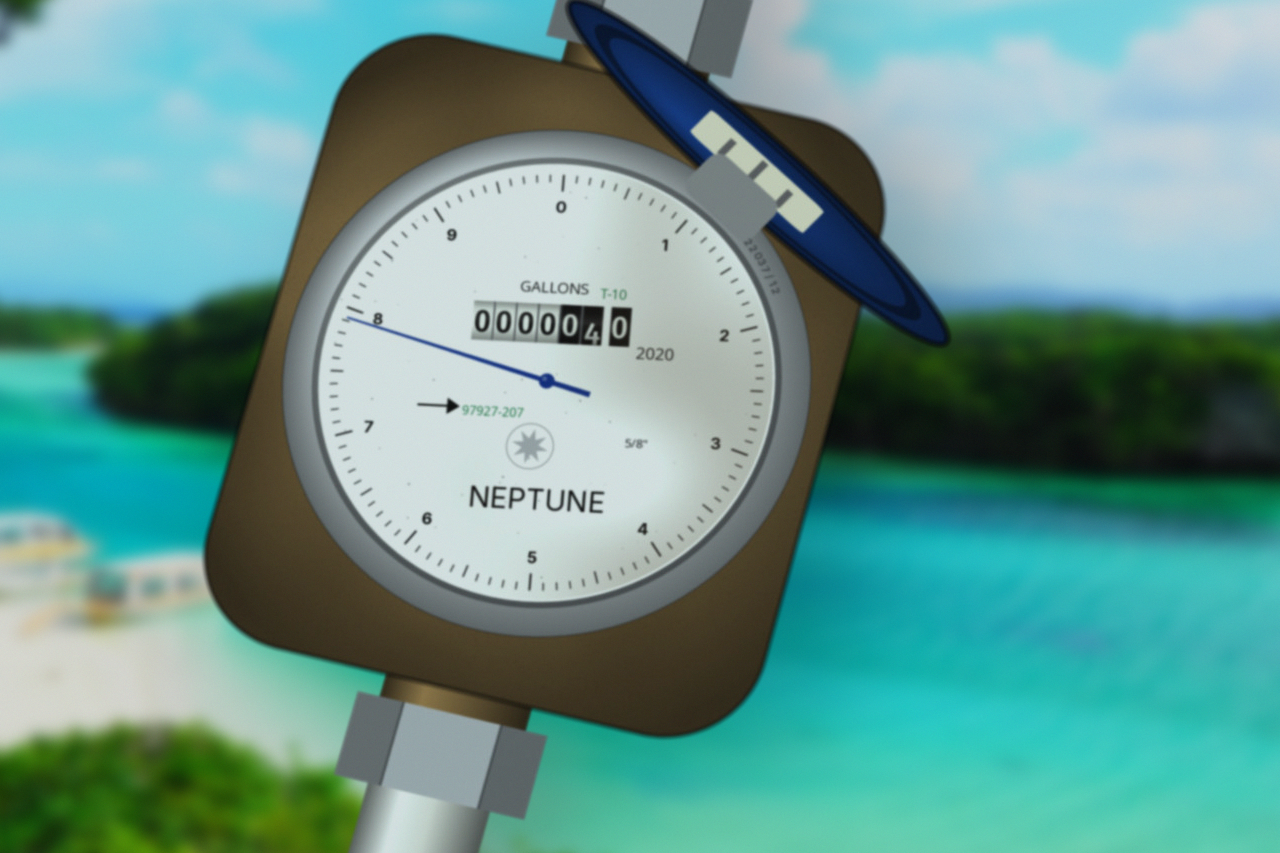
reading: 37.9,gal
